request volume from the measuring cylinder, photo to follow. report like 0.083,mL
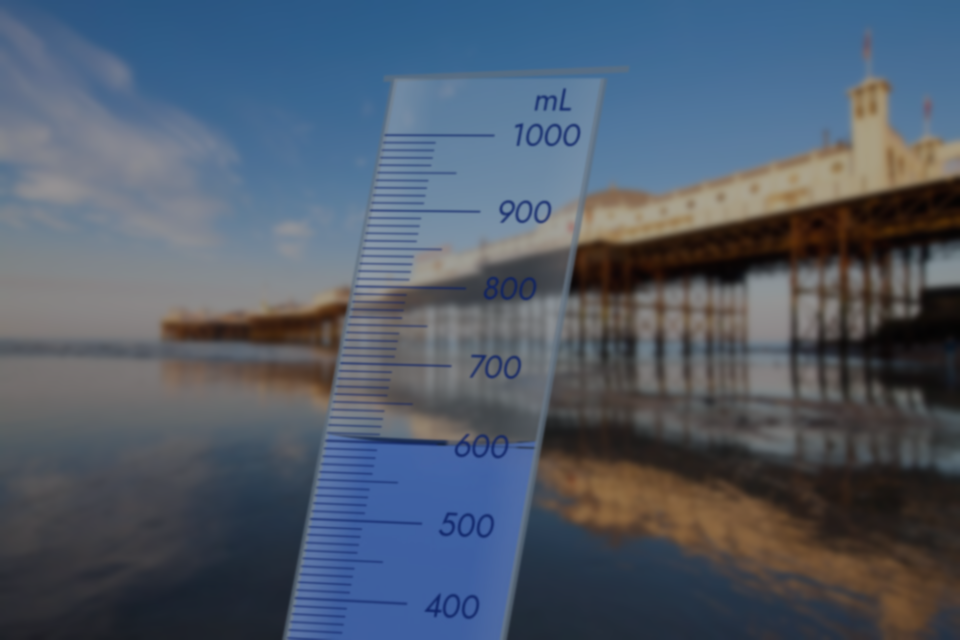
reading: 600,mL
